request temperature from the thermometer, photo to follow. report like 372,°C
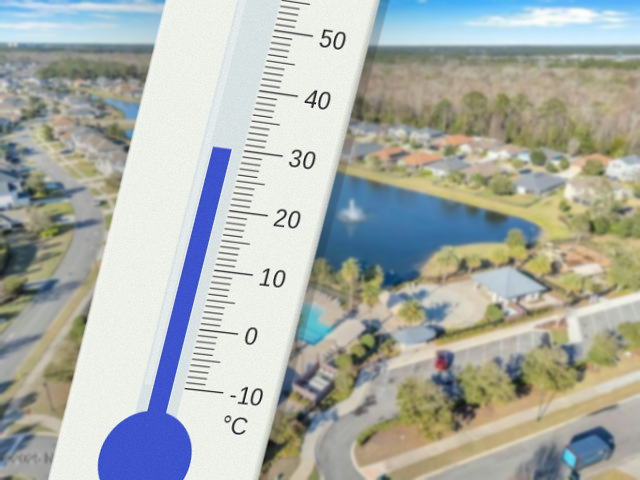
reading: 30,°C
